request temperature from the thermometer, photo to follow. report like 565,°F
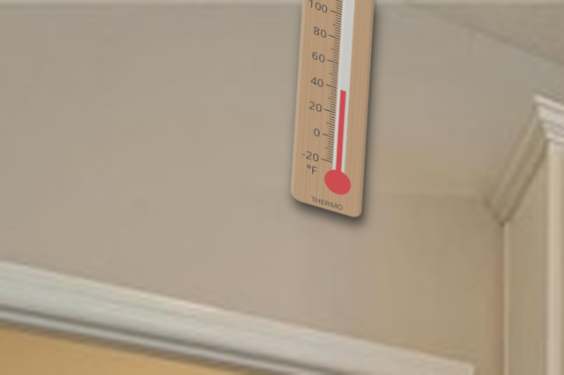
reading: 40,°F
